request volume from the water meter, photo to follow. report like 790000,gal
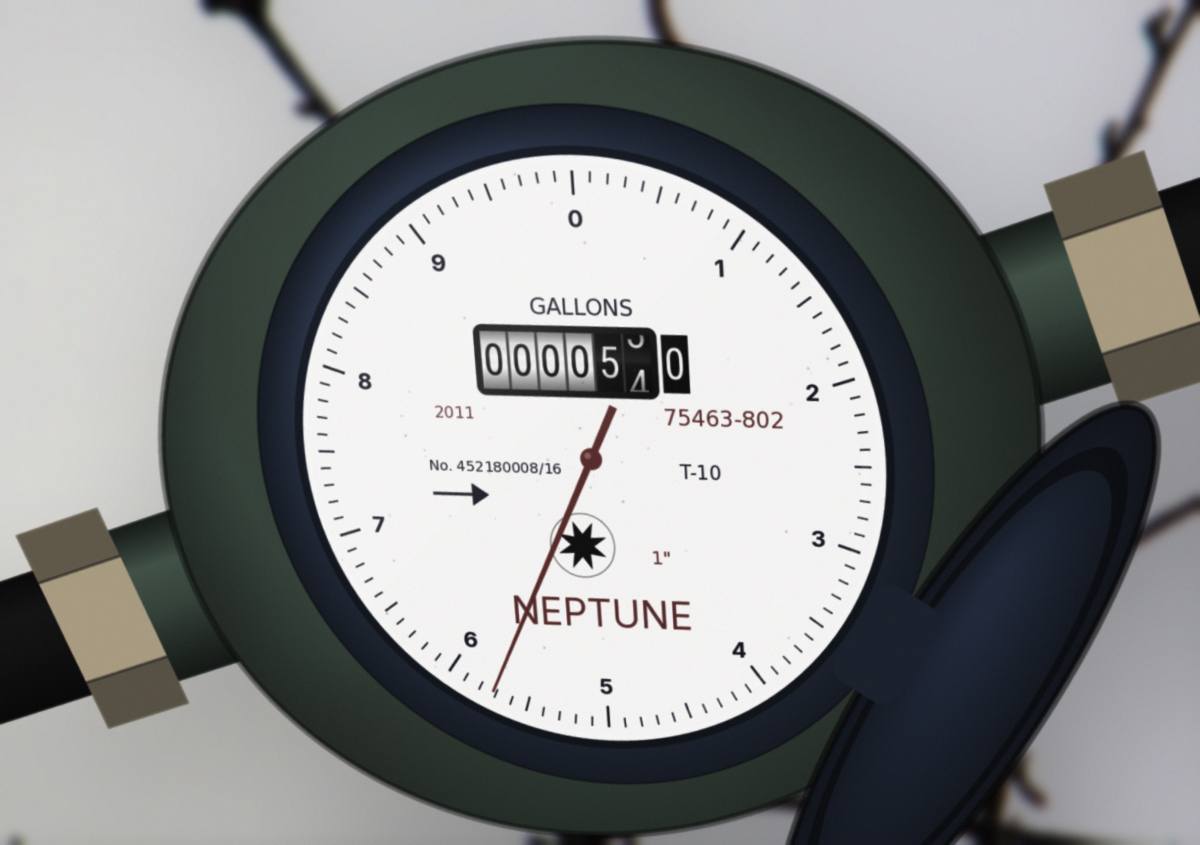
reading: 535.7,gal
